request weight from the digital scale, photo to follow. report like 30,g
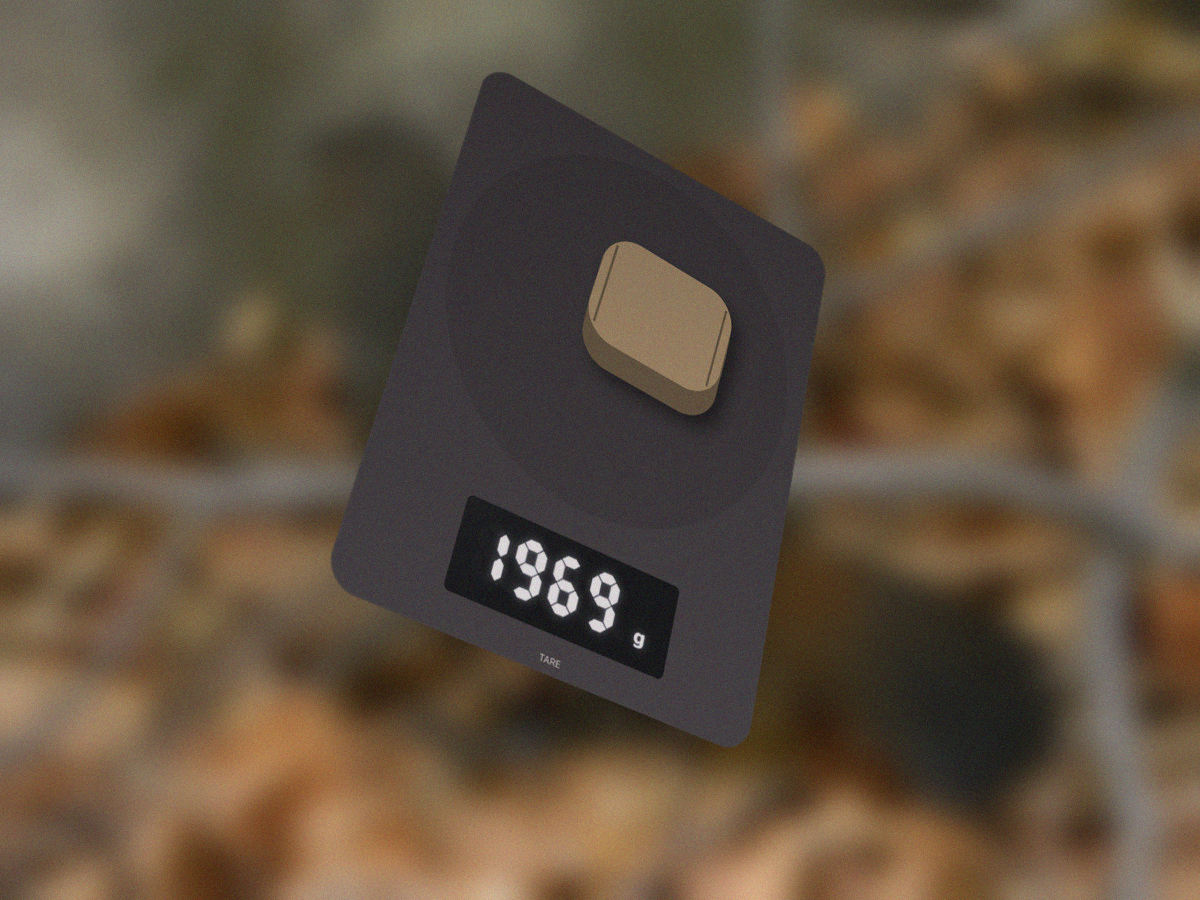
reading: 1969,g
